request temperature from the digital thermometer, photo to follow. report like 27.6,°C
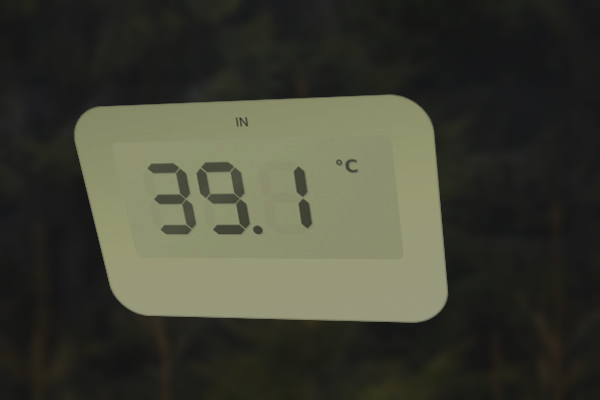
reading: 39.1,°C
